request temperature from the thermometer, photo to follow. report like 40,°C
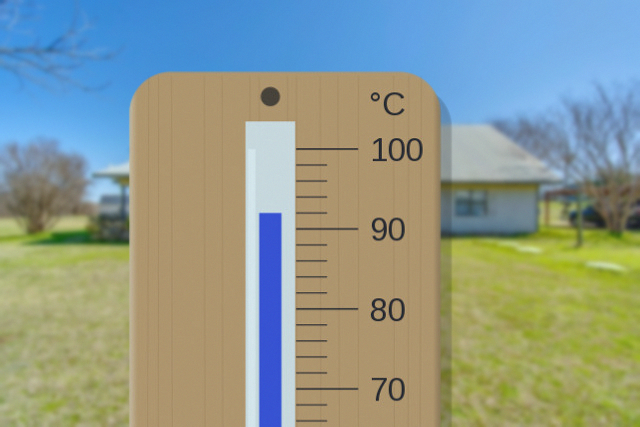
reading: 92,°C
